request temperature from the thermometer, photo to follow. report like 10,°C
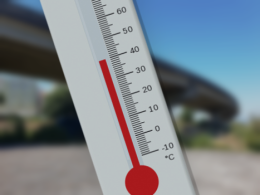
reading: 40,°C
